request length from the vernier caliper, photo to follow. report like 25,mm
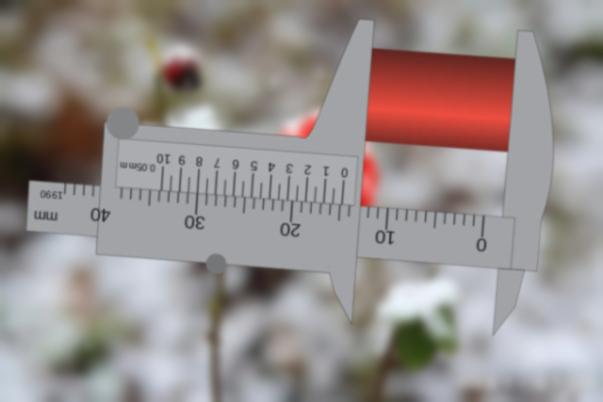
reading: 14.8,mm
